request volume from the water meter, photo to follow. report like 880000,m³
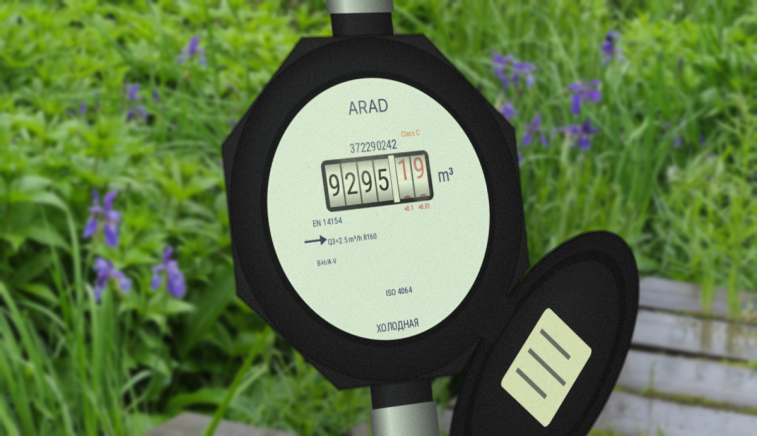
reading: 9295.19,m³
